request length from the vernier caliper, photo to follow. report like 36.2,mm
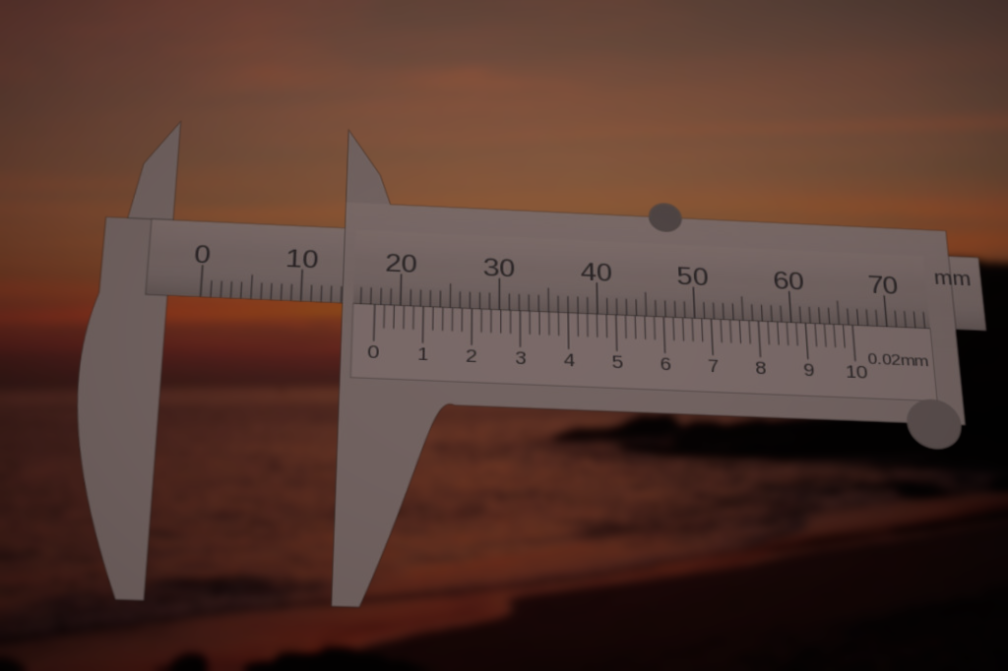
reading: 17.4,mm
